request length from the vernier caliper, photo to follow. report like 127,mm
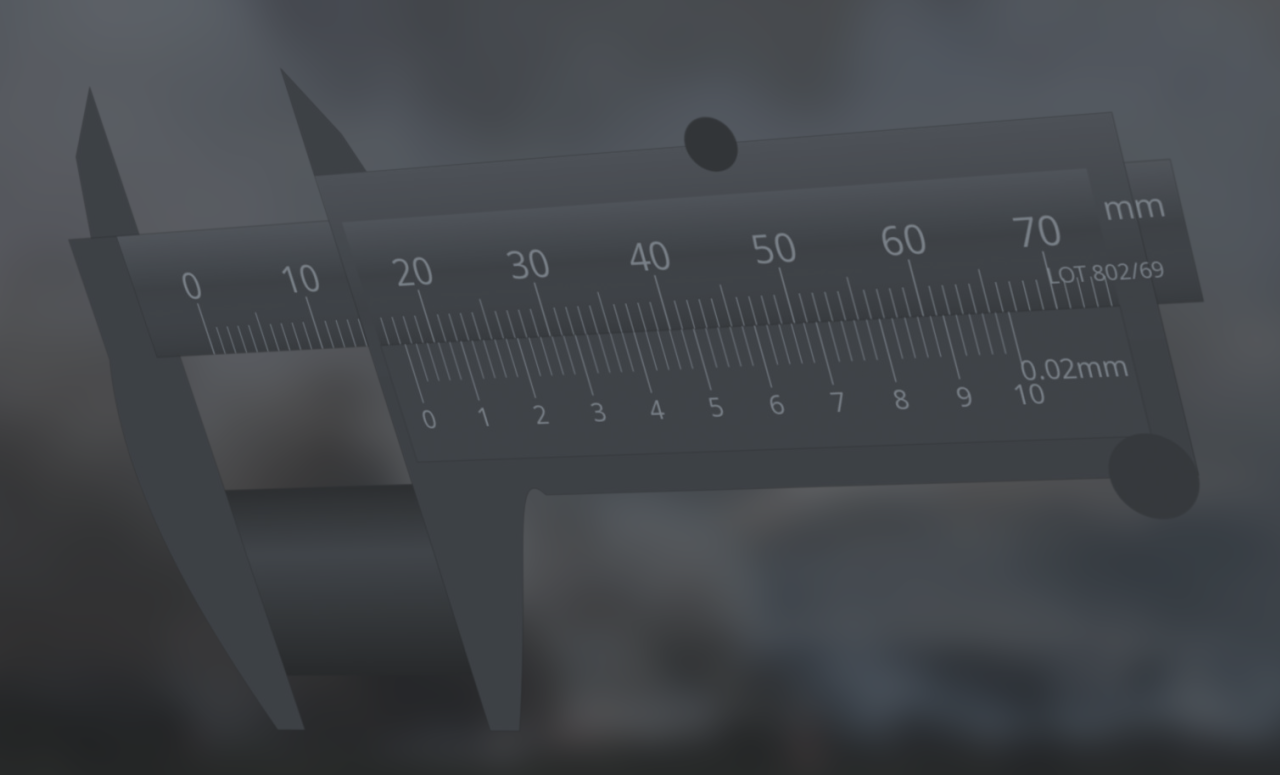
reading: 17.4,mm
